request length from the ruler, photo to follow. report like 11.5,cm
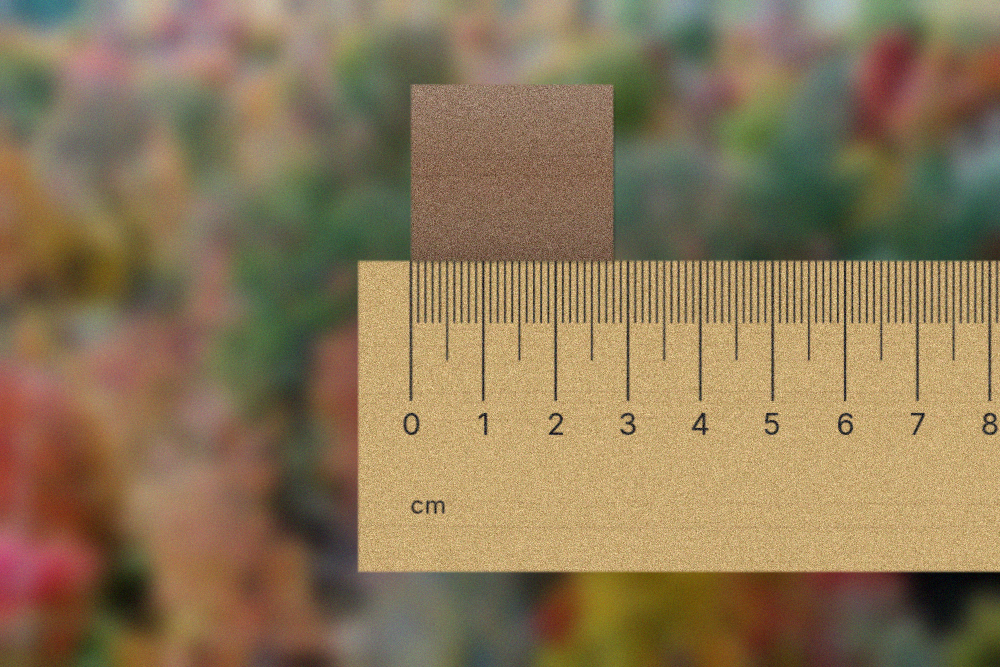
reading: 2.8,cm
